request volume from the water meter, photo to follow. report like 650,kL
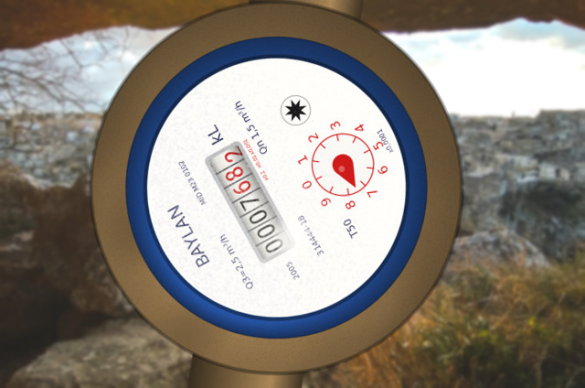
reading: 7.6817,kL
